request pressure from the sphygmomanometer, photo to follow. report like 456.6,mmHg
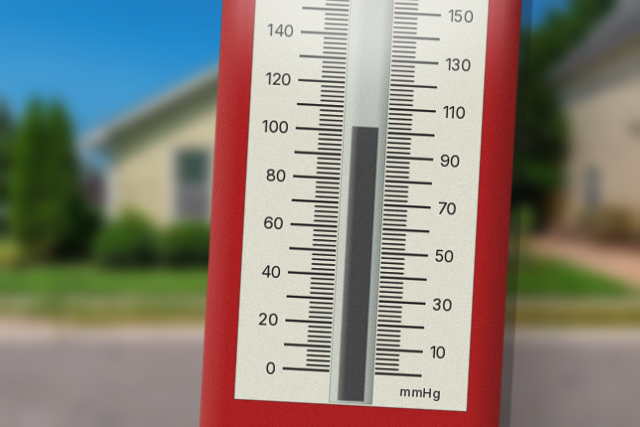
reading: 102,mmHg
